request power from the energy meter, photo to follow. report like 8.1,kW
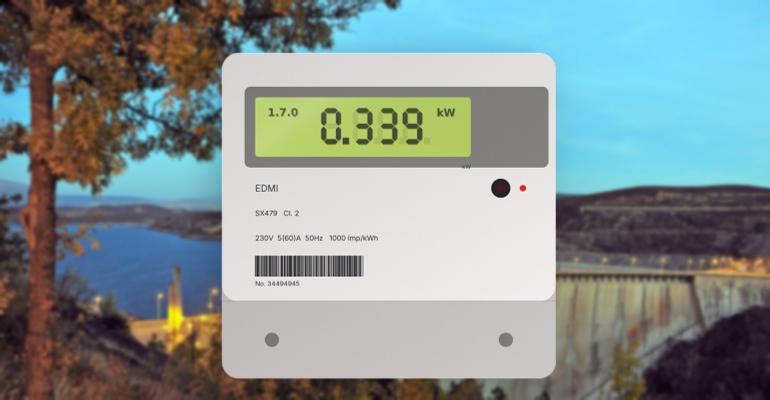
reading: 0.339,kW
